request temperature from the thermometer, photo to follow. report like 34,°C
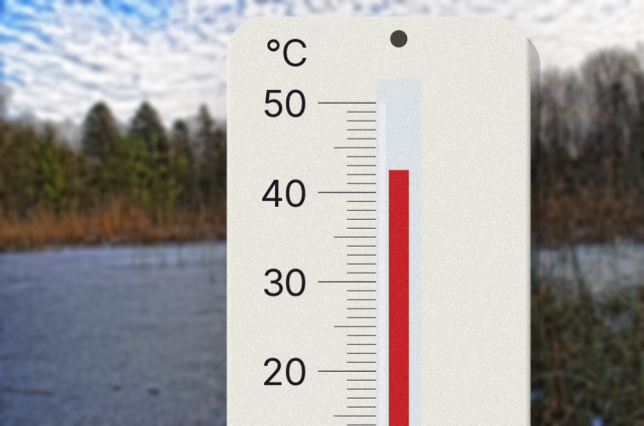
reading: 42.5,°C
